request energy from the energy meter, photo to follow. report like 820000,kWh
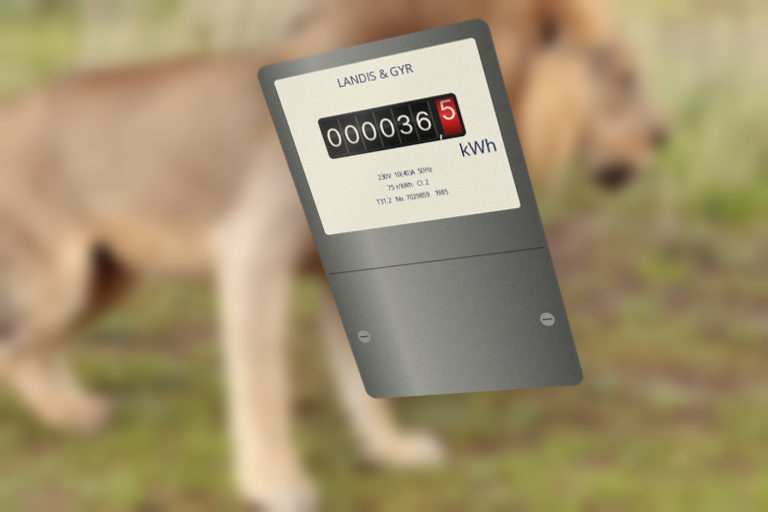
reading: 36.5,kWh
